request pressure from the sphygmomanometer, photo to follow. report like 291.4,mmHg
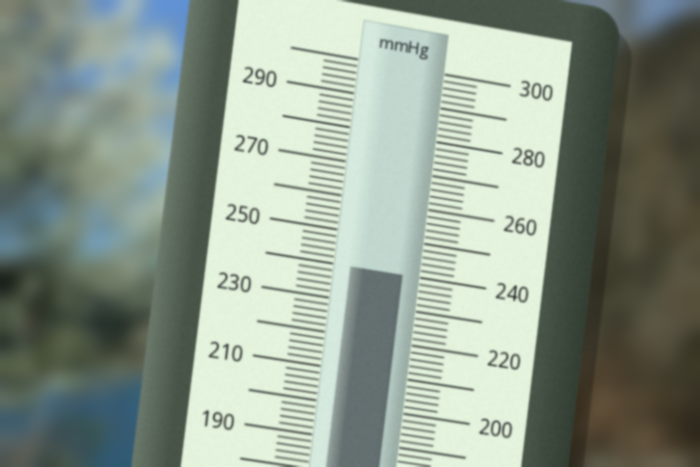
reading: 240,mmHg
